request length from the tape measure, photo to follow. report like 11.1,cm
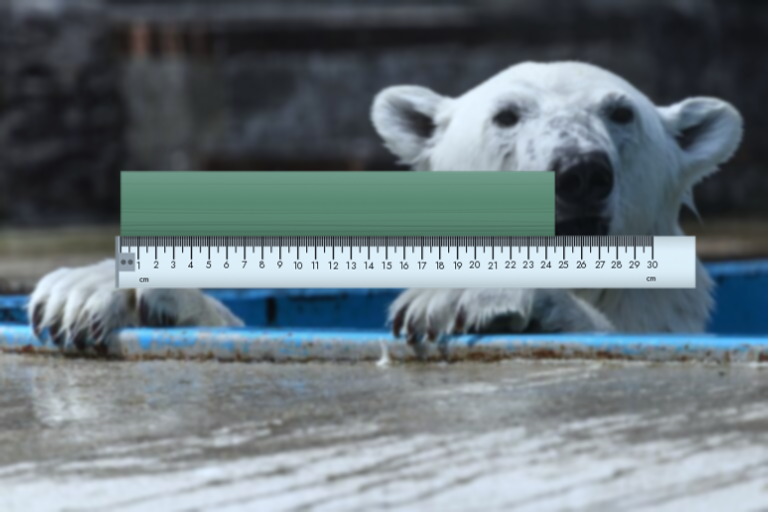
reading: 24.5,cm
